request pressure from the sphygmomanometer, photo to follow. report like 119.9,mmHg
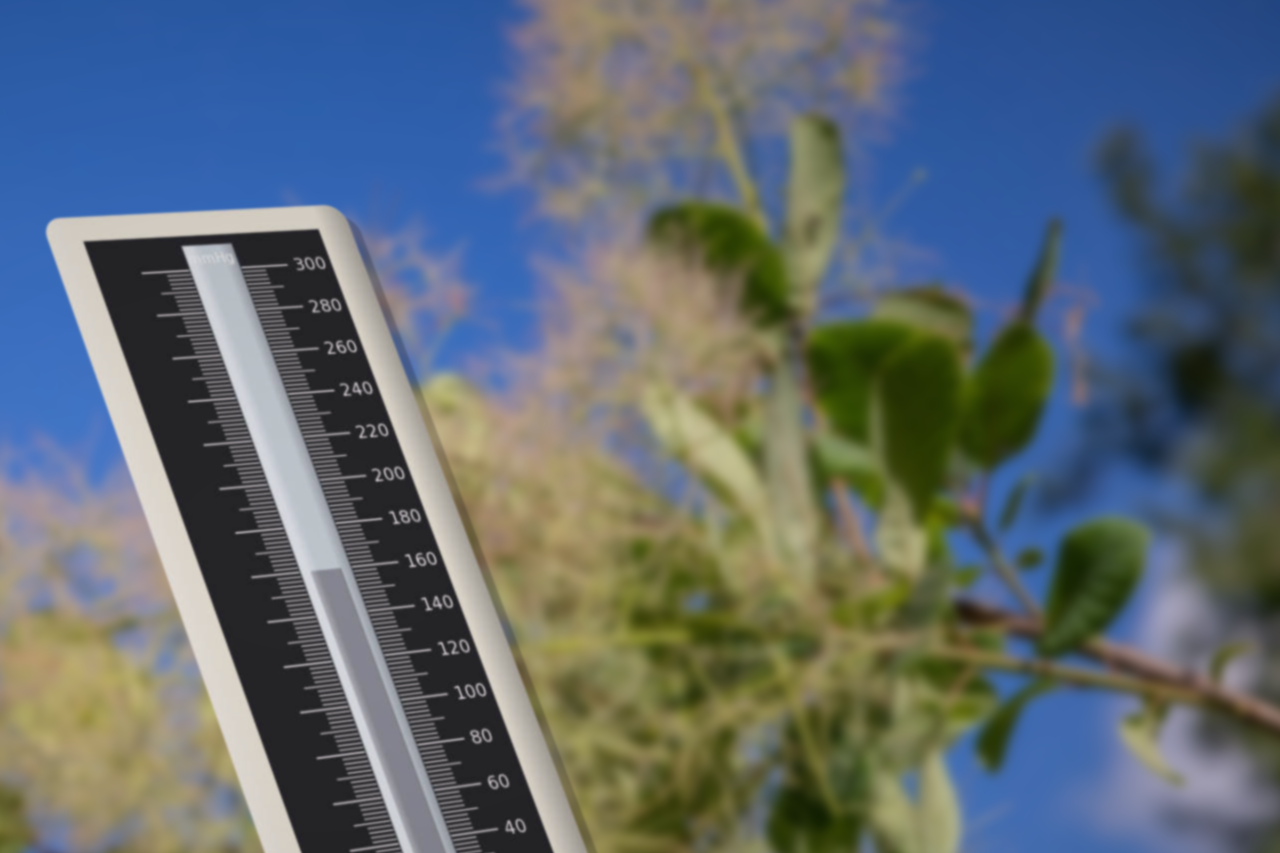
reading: 160,mmHg
